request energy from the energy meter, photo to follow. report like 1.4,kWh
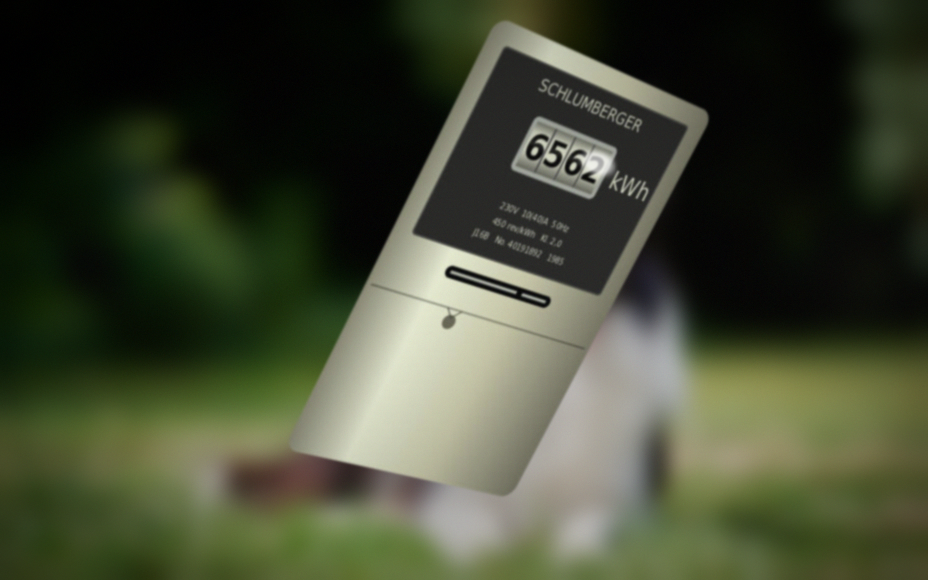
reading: 6562,kWh
